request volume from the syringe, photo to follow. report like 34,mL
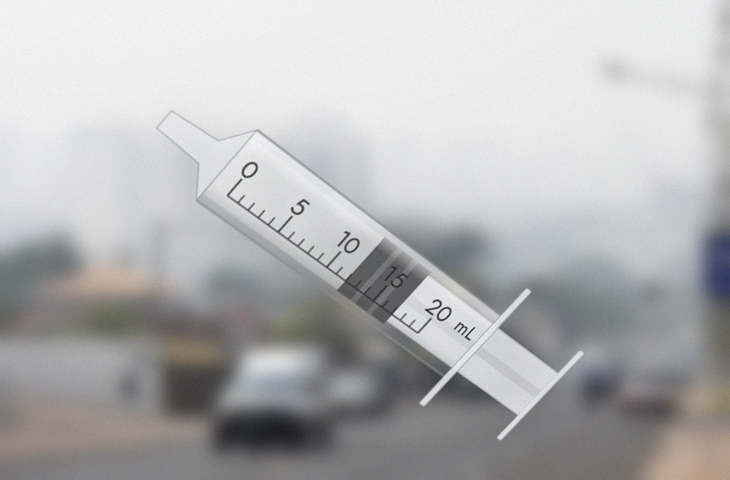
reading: 12,mL
